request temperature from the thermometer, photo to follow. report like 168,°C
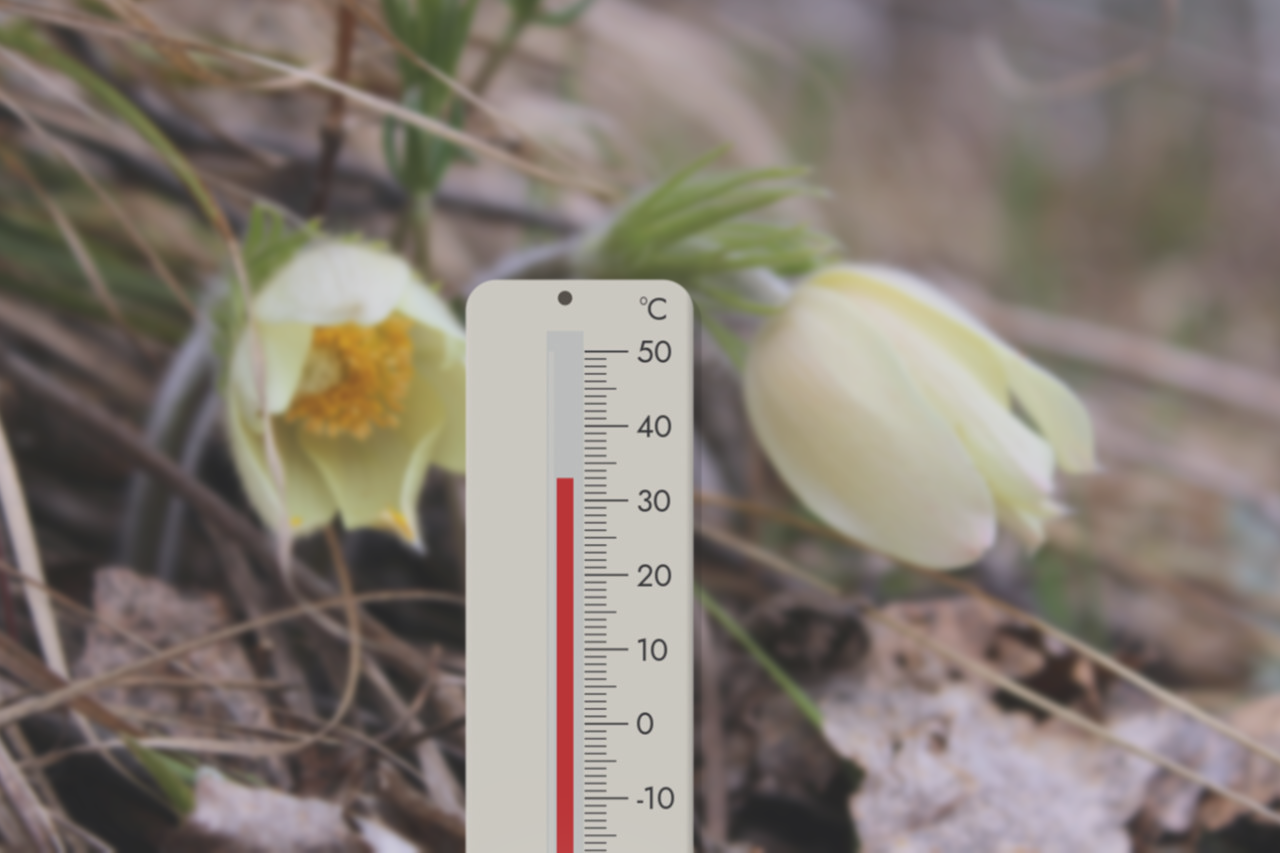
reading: 33,°C
